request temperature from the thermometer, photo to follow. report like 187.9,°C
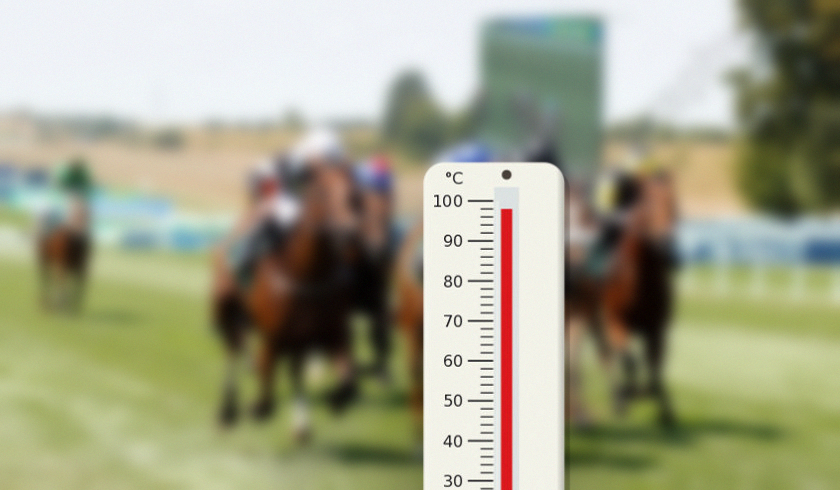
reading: 98,°C
